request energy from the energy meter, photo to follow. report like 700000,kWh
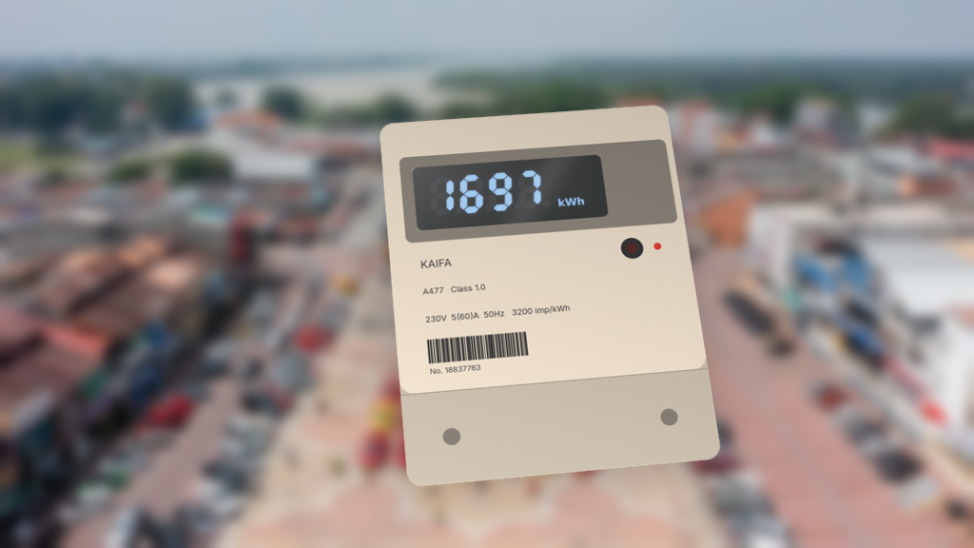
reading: 1697,kWh
